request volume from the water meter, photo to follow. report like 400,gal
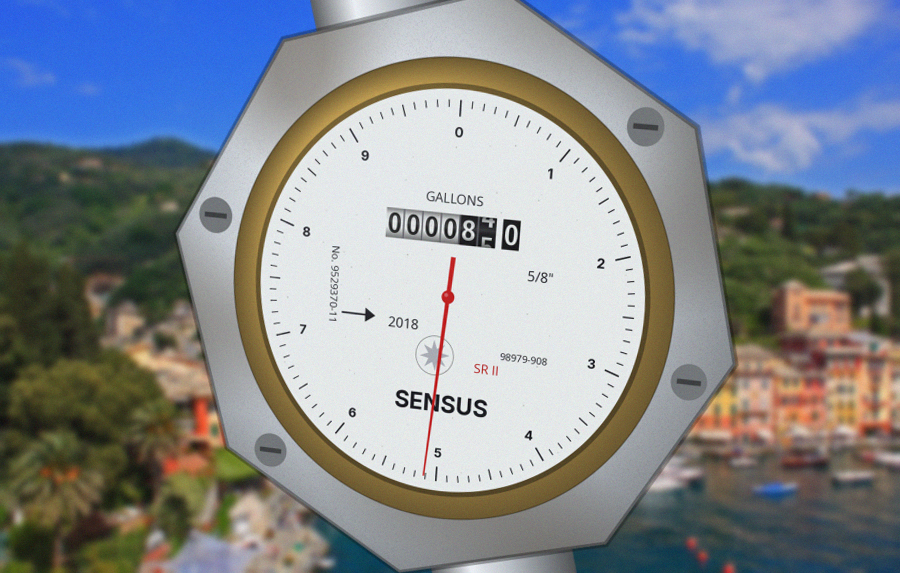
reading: 845.1,gal
